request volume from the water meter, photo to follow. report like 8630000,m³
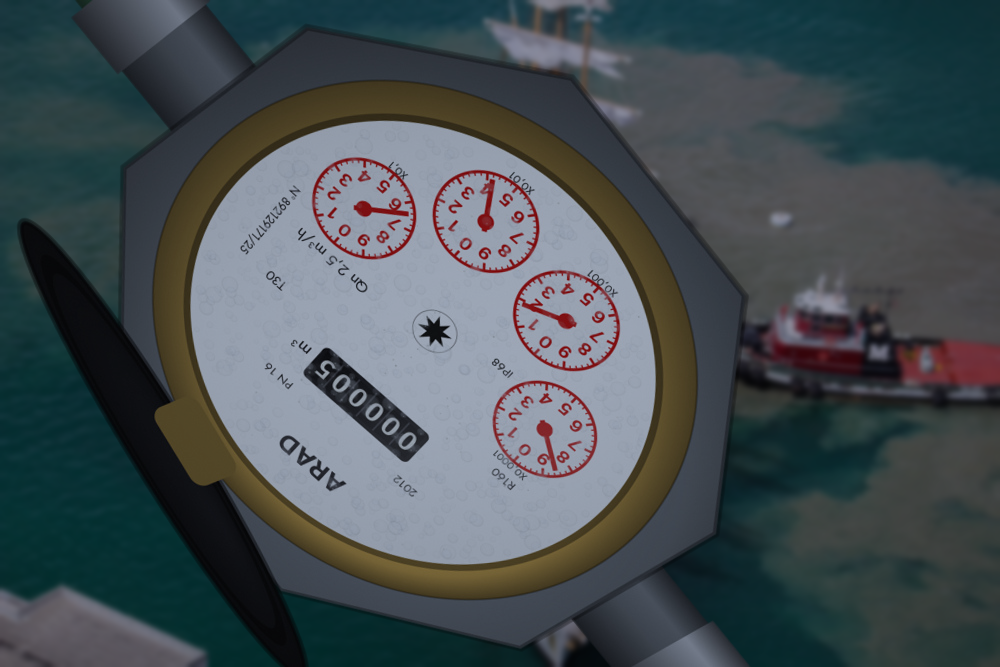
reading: 5.6418,m³
